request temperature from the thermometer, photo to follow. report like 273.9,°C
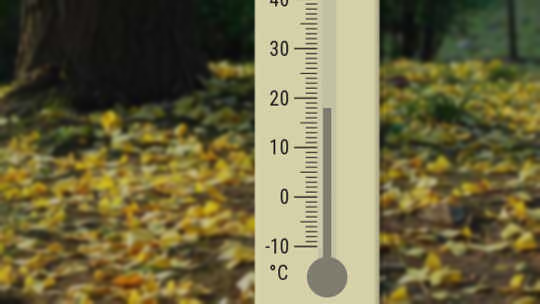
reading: 18,°C
